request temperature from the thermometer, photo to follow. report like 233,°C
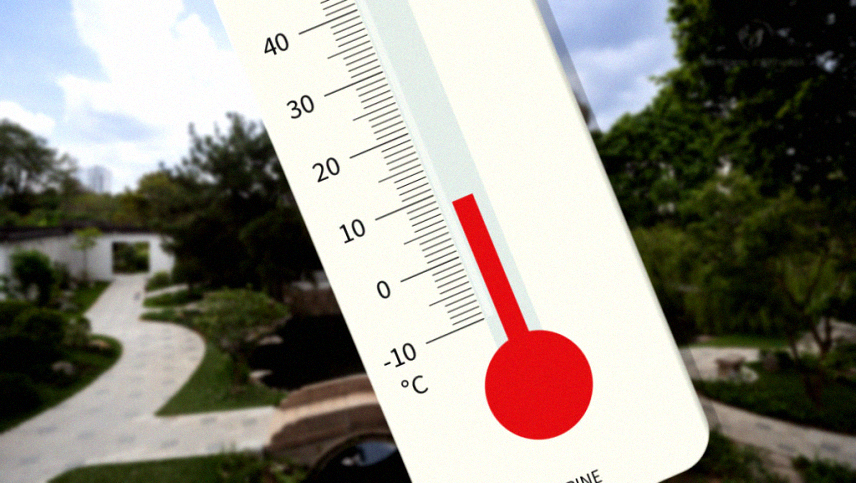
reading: 8,°C
